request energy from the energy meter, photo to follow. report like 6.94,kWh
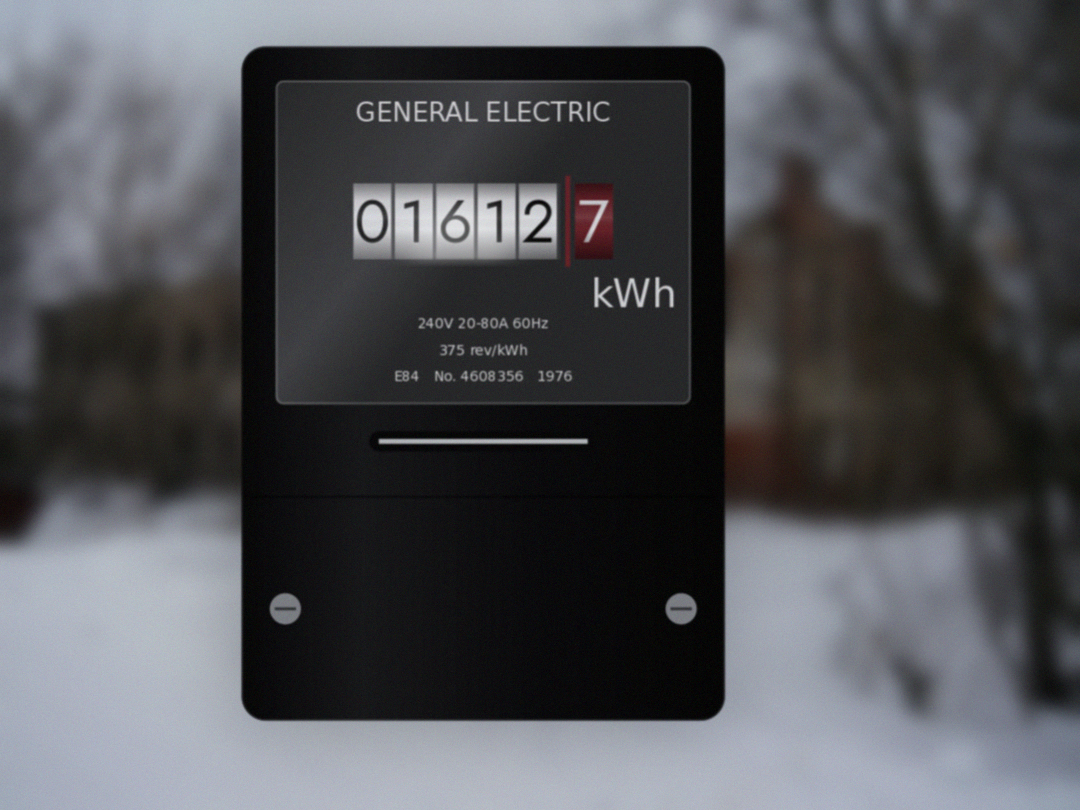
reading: 1612.7,kWh
